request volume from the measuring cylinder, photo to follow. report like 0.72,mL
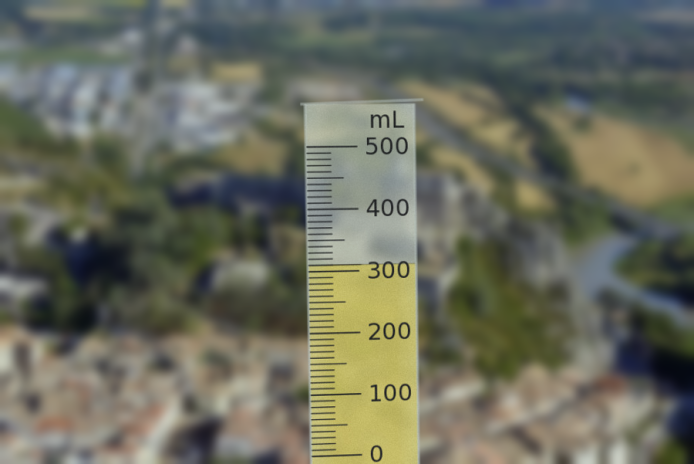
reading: 310,mL
